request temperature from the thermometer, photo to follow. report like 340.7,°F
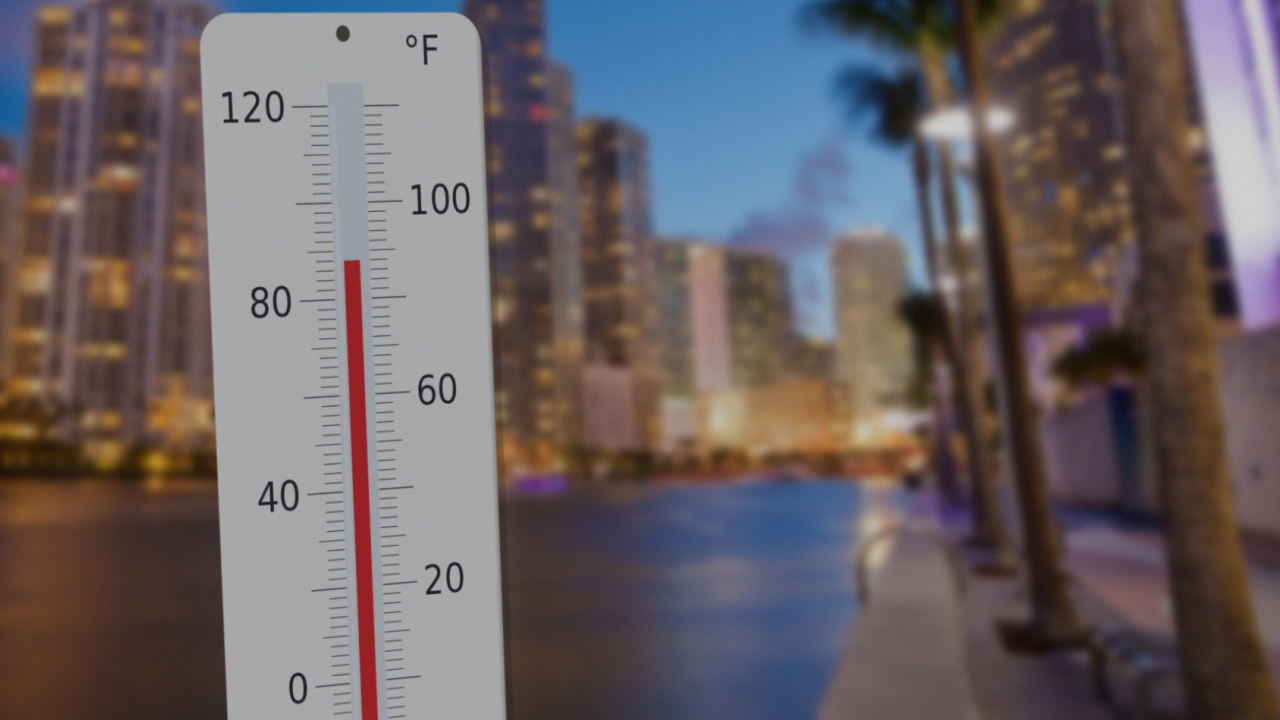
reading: 88,°F
